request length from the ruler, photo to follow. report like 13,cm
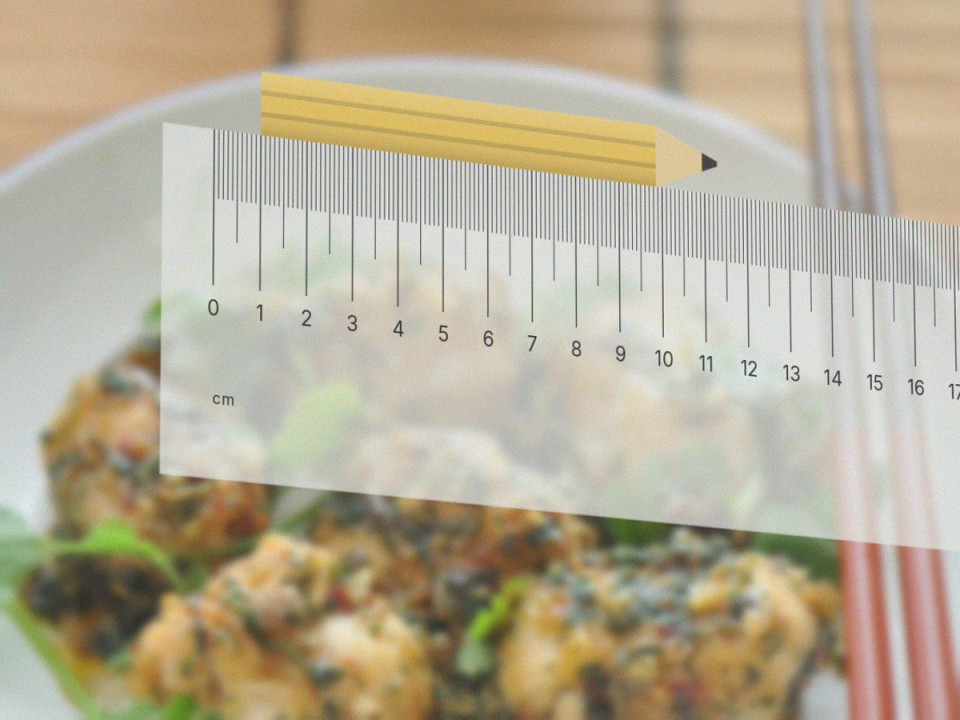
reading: 10.3,cm
